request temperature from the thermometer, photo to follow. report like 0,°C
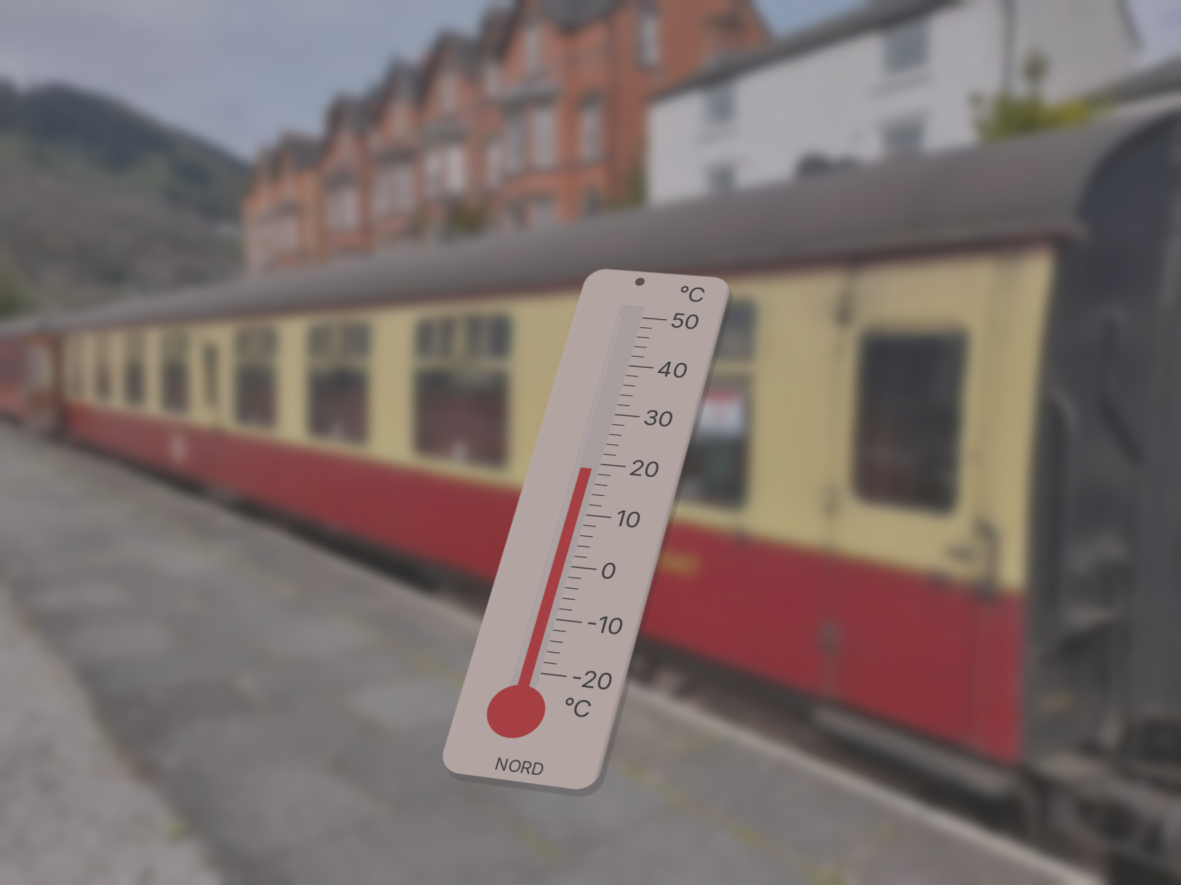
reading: 19,°C
